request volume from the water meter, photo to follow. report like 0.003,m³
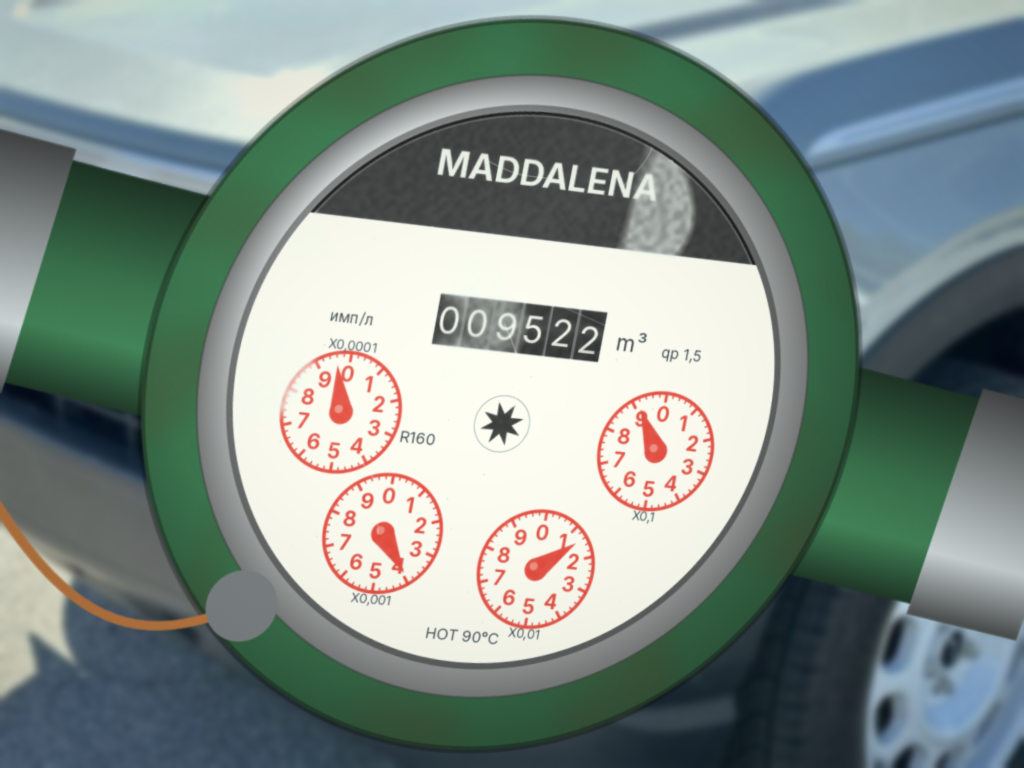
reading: 9521.9139,m³
